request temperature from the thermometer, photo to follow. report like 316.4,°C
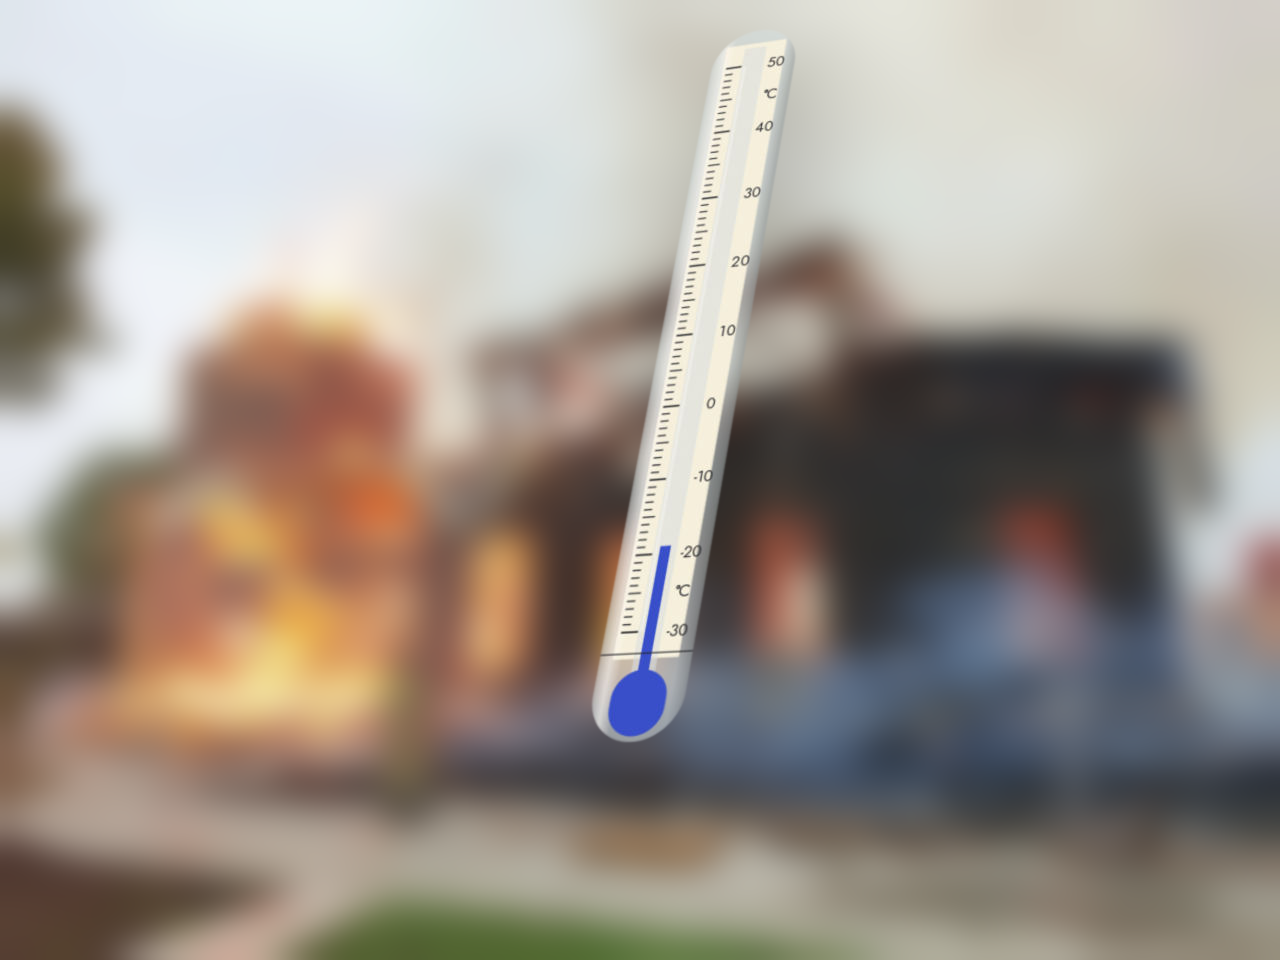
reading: -19,°C
